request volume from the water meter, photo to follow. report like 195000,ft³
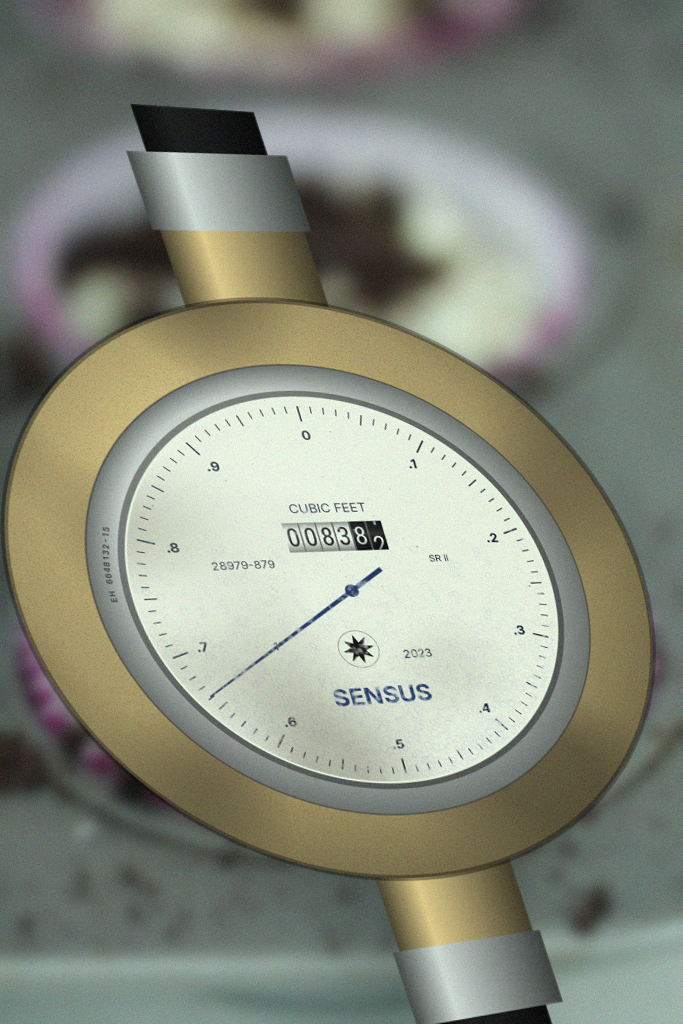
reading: 8381.66,ft³
